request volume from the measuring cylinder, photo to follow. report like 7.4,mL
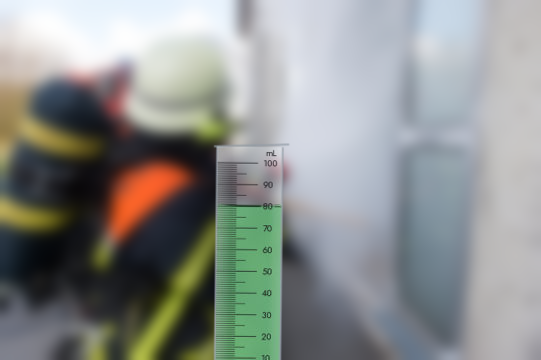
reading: 80,mL
